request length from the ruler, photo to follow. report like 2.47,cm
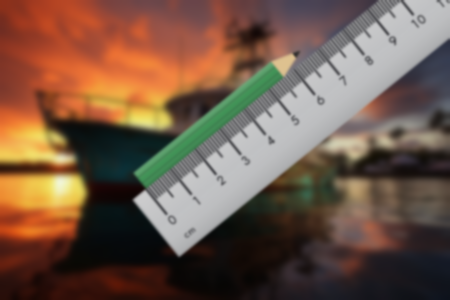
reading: 6.5,cm
